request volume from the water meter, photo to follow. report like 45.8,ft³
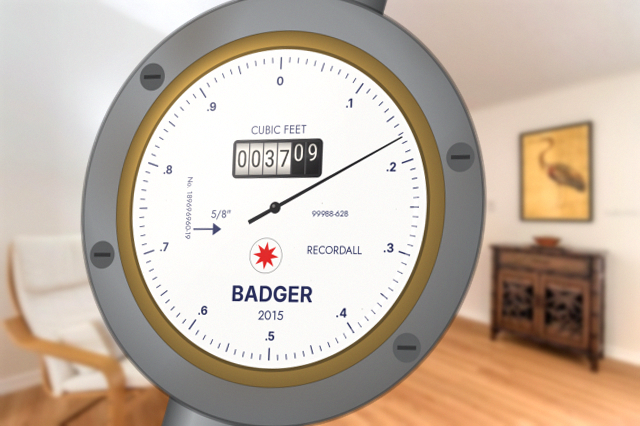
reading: 3709.17,ft³
